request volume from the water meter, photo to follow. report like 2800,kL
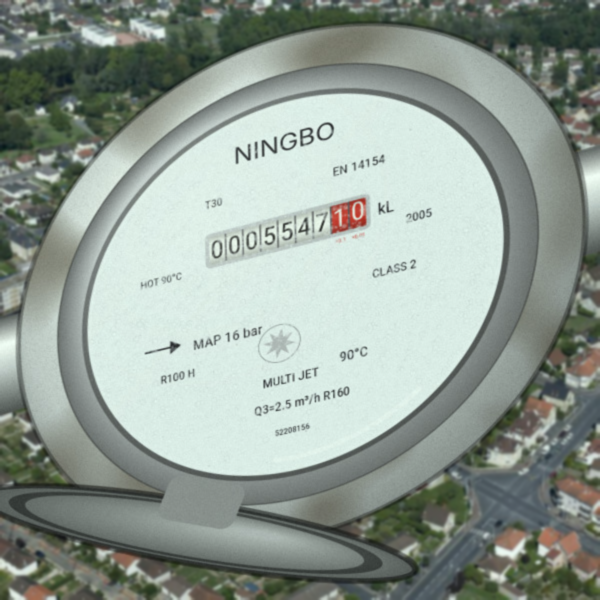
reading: 5547.10,kL
